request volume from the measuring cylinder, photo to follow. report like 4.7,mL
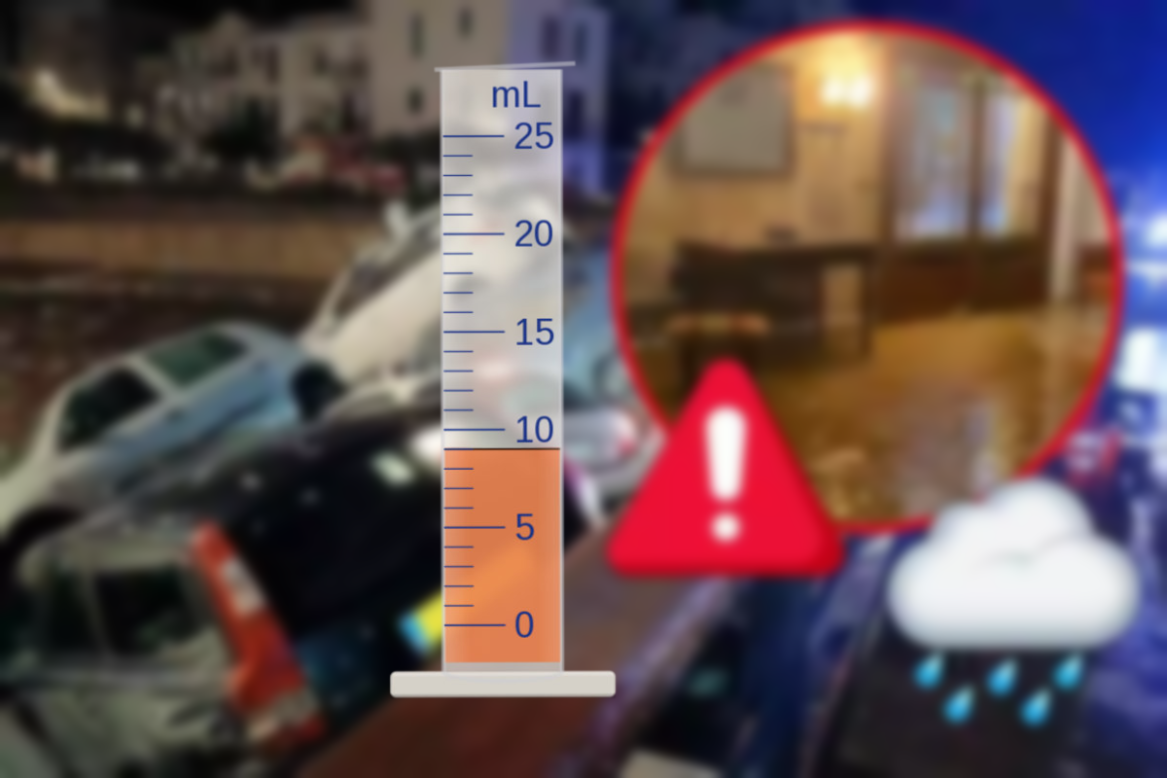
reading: 9,mL
